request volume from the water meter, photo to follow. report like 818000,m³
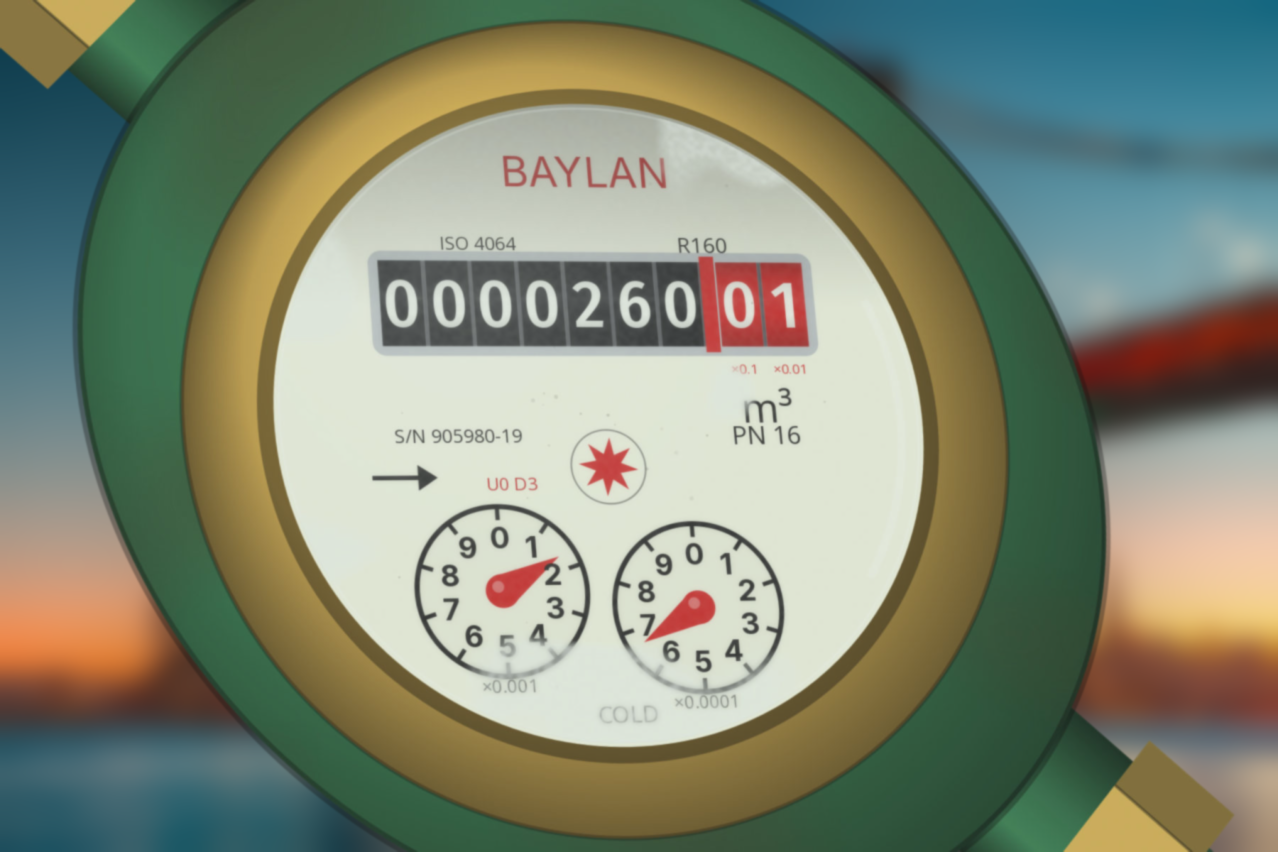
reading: 260.0116,m³
